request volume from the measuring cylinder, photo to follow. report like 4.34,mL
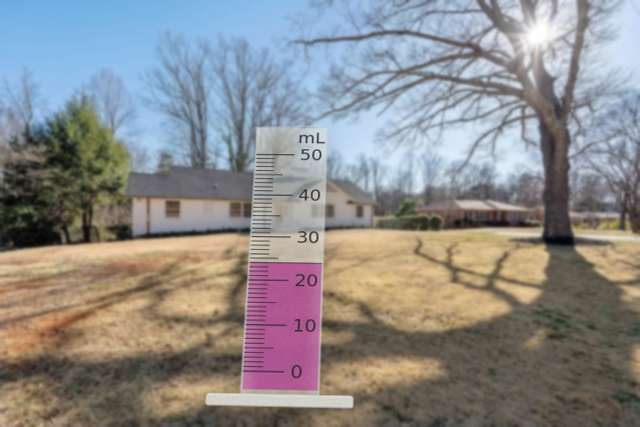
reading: 24,mL
